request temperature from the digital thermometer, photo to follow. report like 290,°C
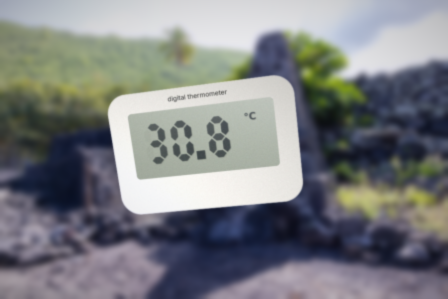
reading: 30.8,°C
